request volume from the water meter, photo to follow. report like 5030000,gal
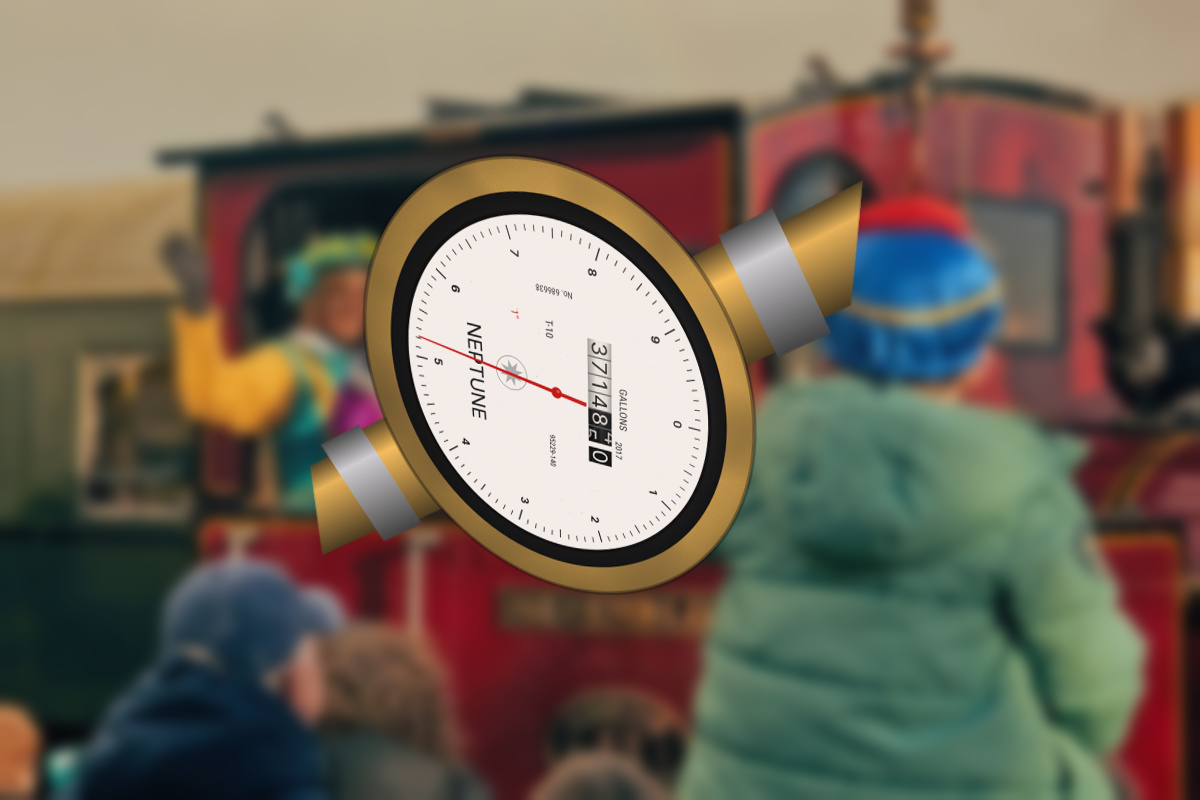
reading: 3714845.2,gal
